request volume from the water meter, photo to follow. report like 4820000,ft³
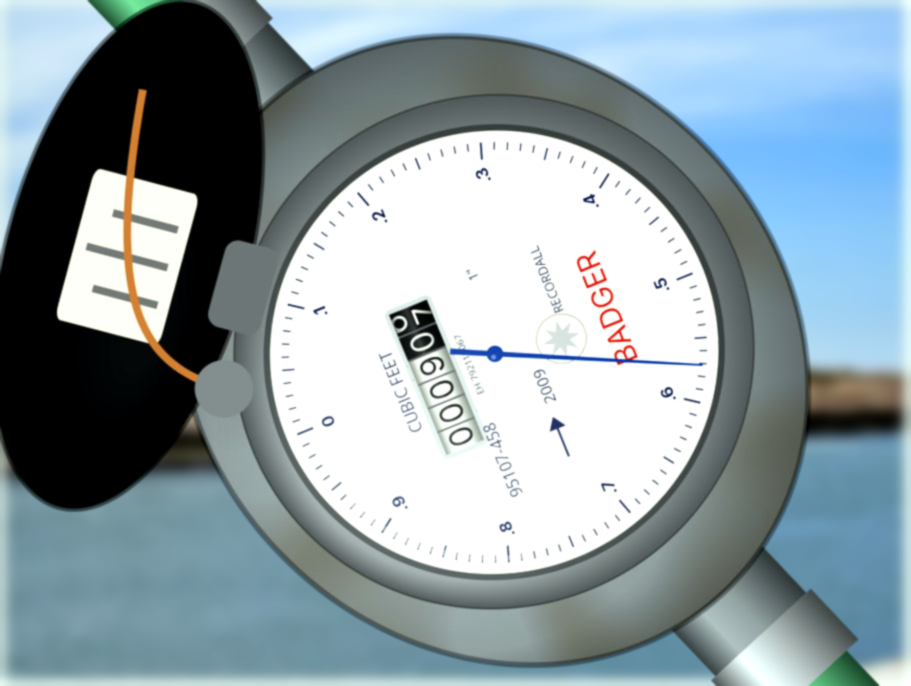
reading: 906.57,ft³
